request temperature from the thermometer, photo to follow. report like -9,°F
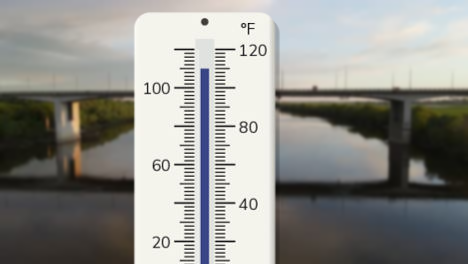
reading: 110,°F
